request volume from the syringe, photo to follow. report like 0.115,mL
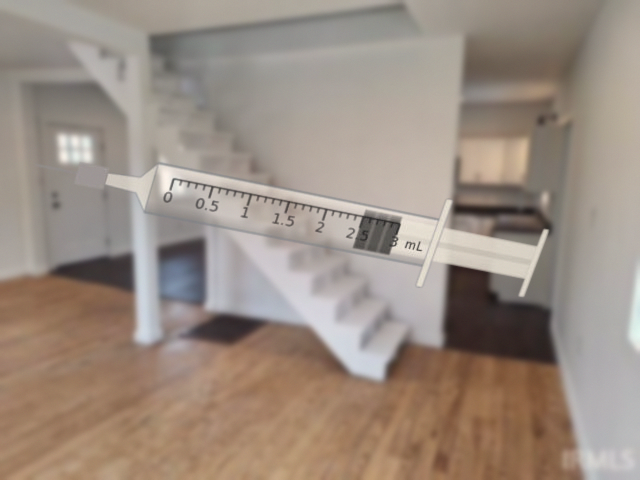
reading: 2.5,mL
